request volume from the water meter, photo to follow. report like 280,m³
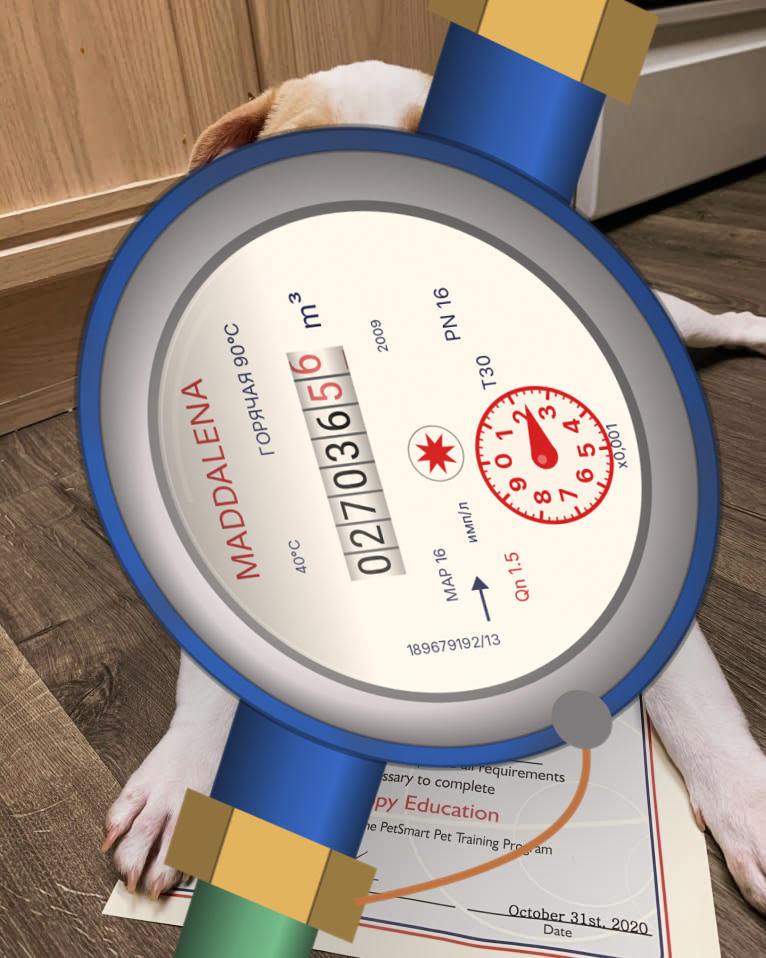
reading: 27036.562,m³
